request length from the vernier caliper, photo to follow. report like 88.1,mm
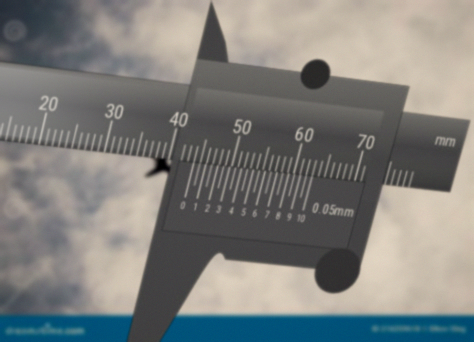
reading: 44.0,mm
